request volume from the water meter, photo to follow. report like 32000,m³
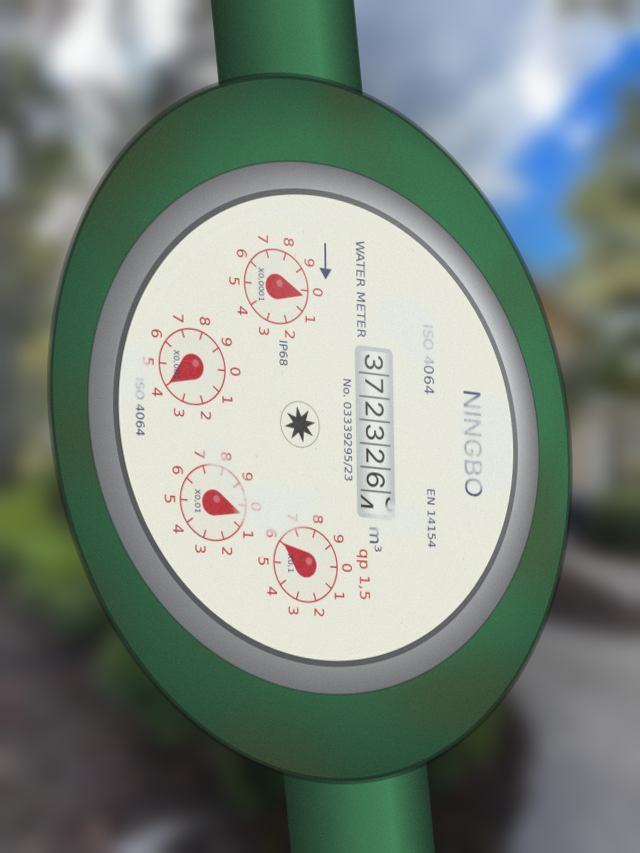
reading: 3723263.6040,m³
